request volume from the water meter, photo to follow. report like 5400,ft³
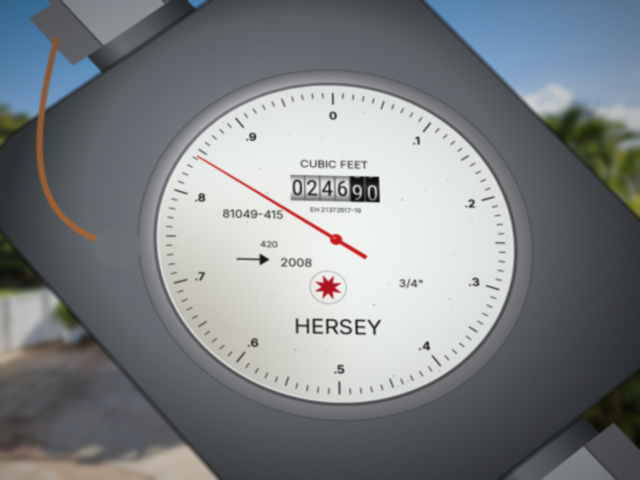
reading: 24689.84,ft³
